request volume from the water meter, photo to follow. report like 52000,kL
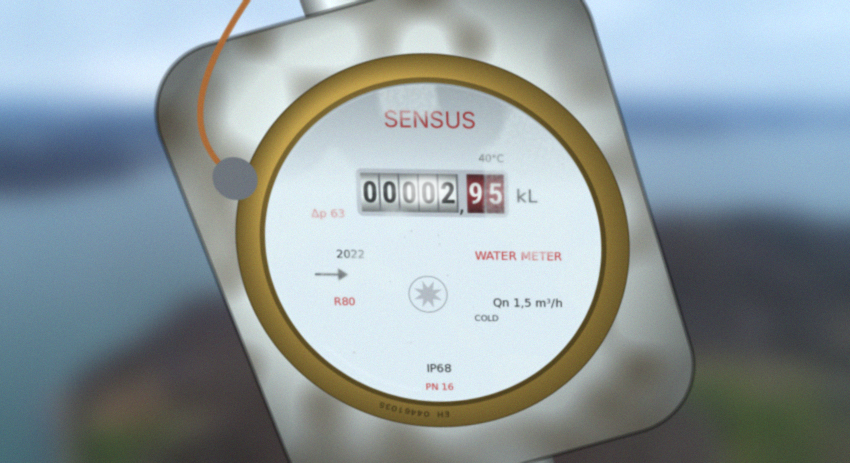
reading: 2.95,kL
